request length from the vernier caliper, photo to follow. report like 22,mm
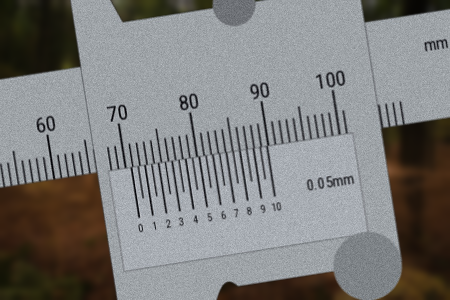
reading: 70.8,mm
